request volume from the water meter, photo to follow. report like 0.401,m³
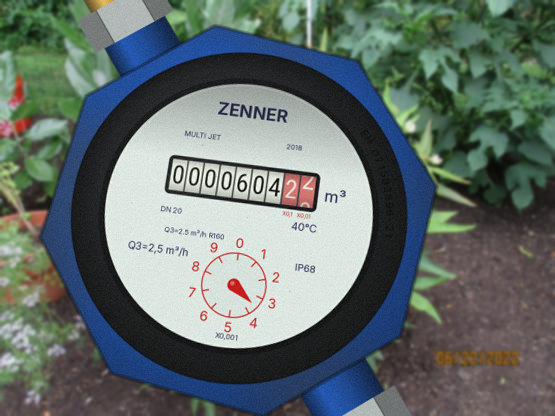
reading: 604.223,m³
